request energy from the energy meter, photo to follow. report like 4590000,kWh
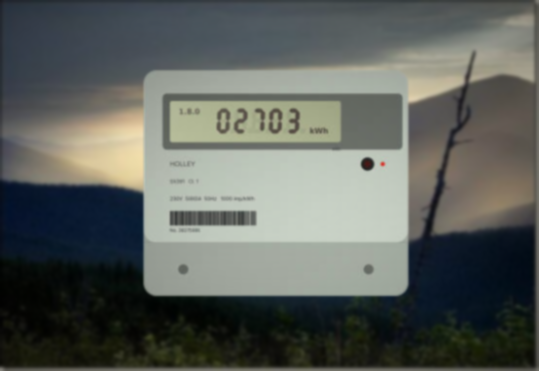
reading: 2703,kWh
